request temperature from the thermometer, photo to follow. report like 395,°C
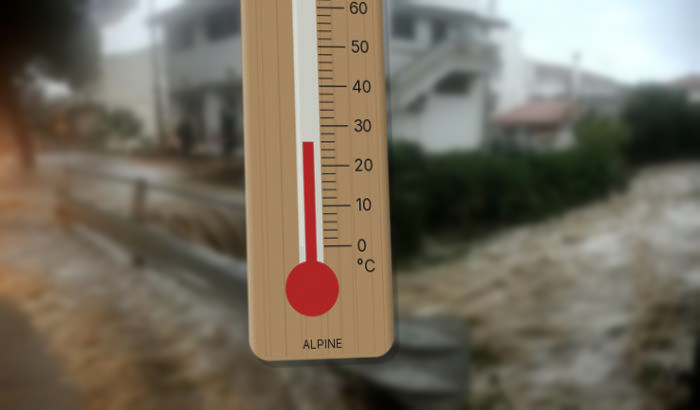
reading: 26,°C
